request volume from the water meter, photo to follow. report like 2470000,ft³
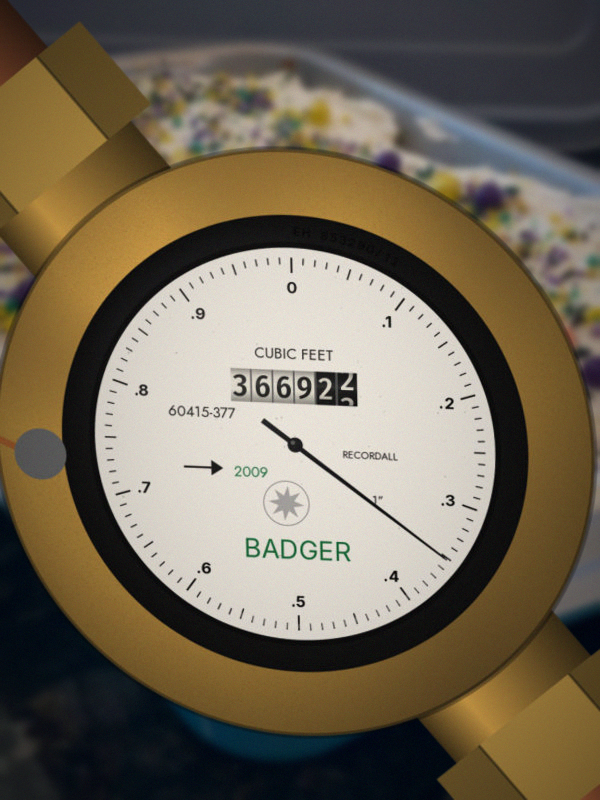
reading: 366922.35,ft³
